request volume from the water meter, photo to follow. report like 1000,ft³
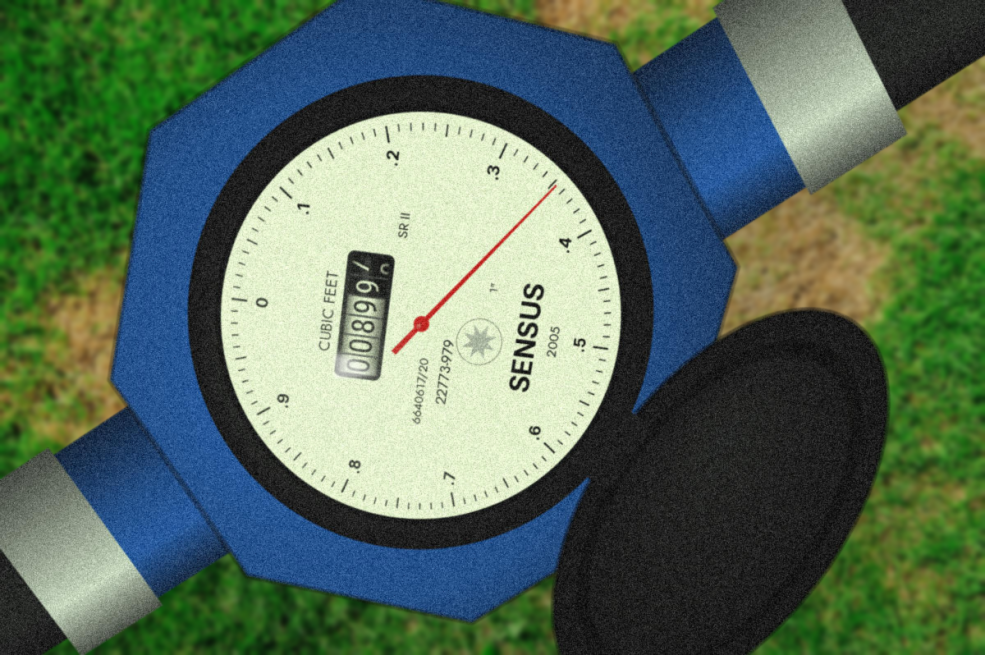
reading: 8997.35,ft³
